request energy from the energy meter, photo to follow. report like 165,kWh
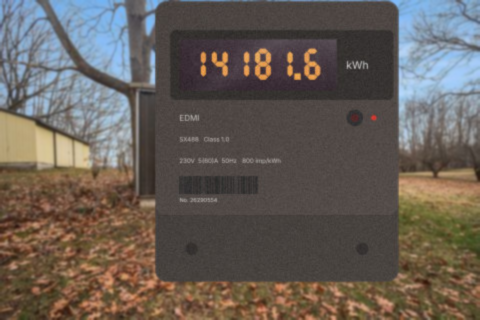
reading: 14181.6,kWh
